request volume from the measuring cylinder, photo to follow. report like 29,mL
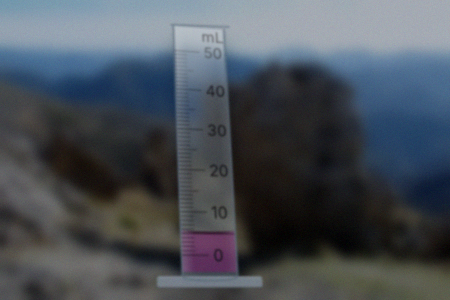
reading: 5,mL
